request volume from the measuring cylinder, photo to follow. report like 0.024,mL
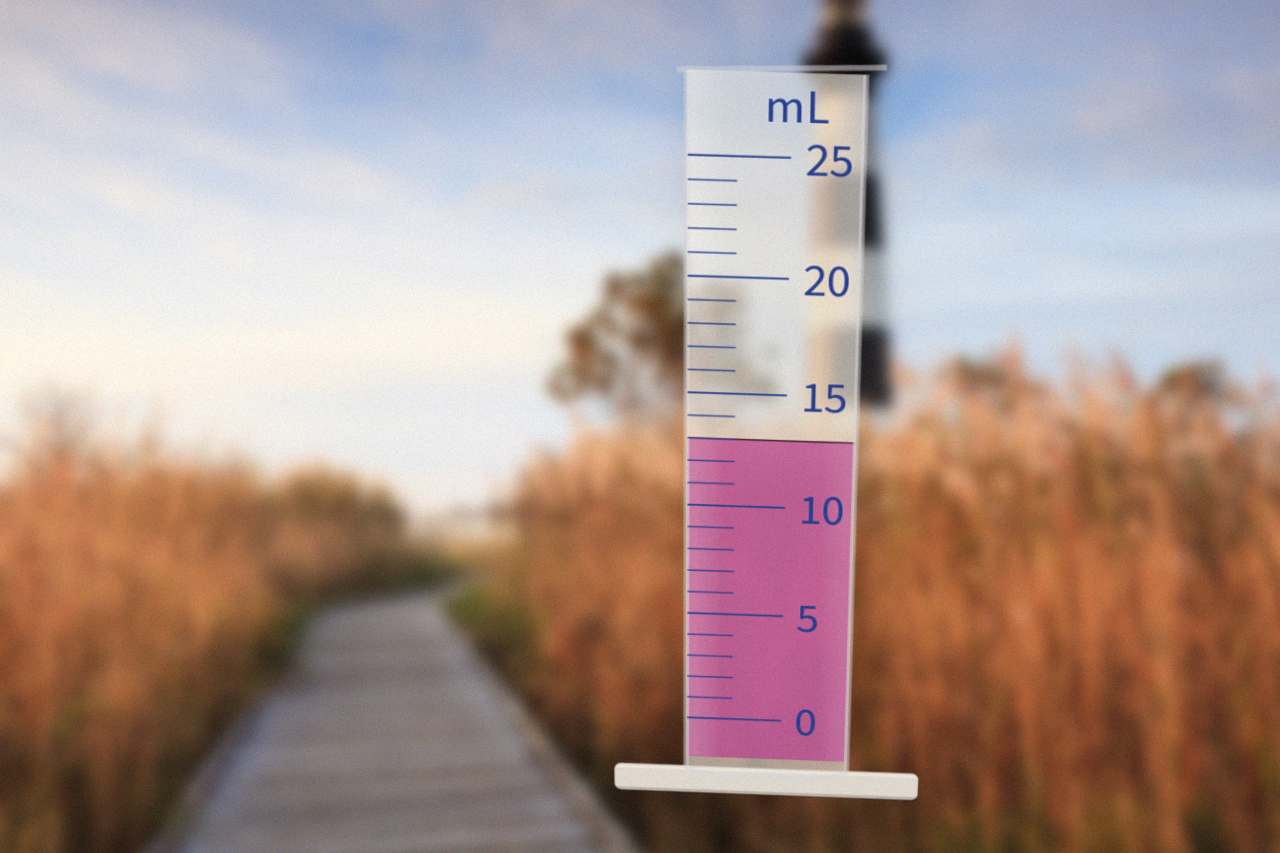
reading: 13,mL
